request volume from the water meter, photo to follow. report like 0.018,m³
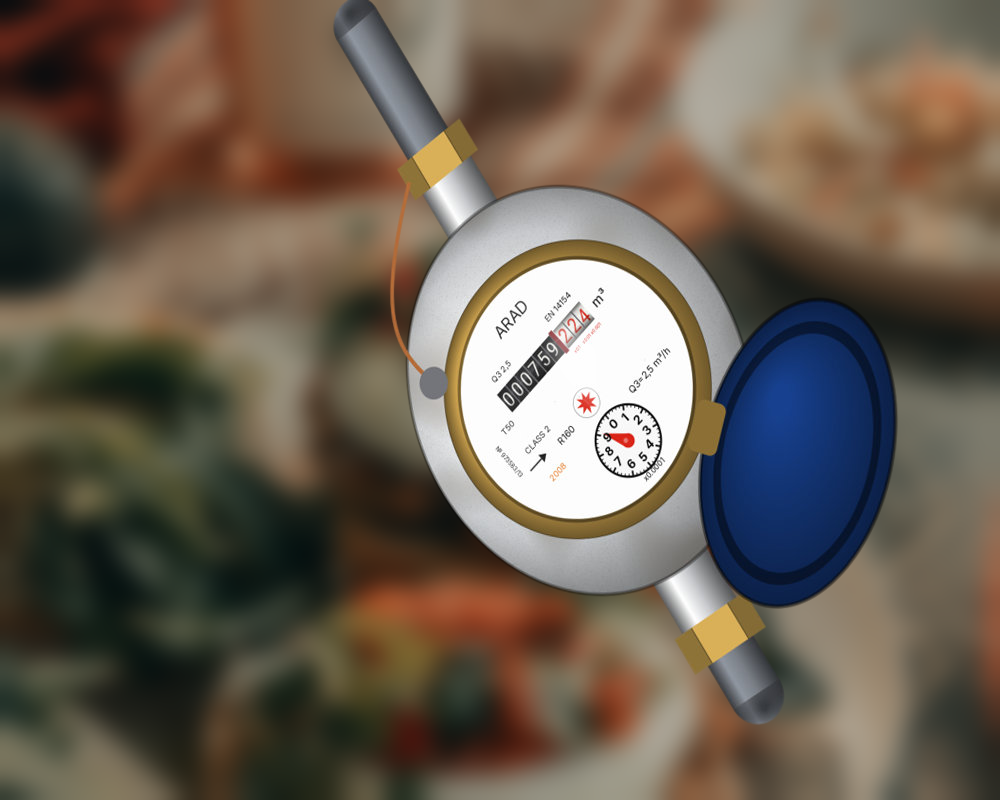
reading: 759.2239,m³
